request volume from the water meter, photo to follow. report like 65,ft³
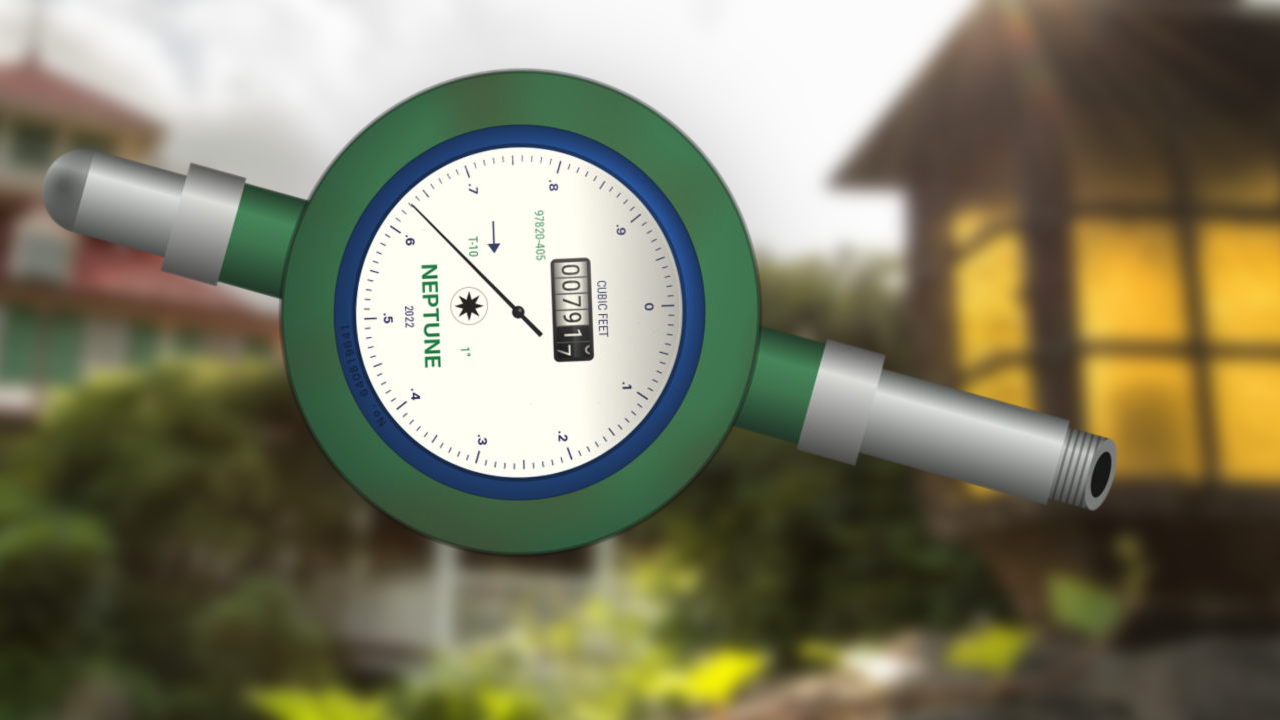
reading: 7916.63,ft³
